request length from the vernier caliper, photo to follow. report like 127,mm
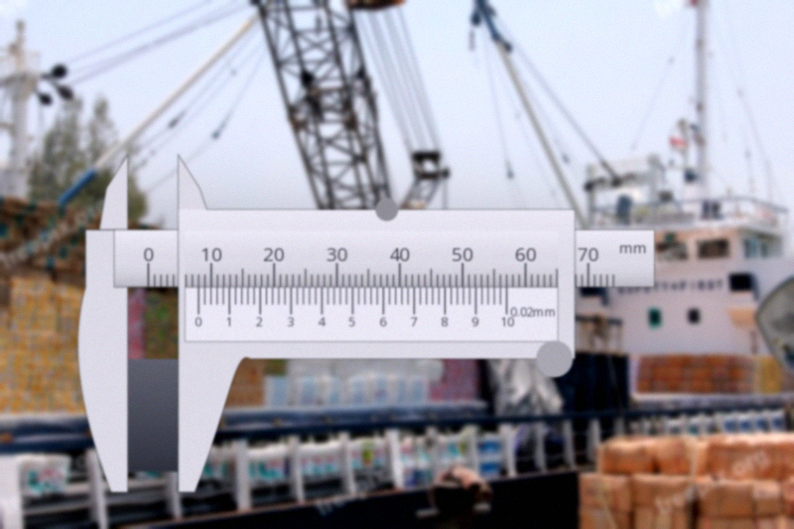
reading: 8.0,mm
